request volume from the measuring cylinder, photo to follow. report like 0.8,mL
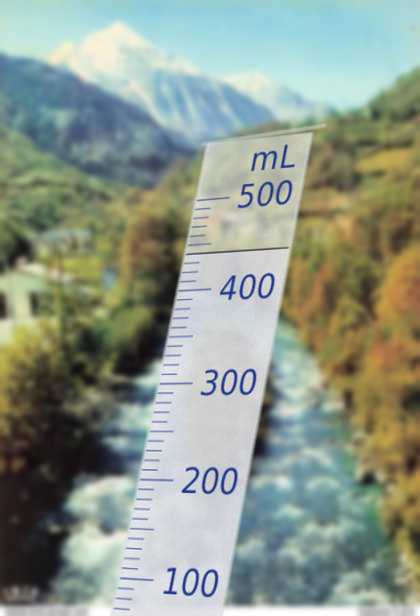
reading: 440,mL
